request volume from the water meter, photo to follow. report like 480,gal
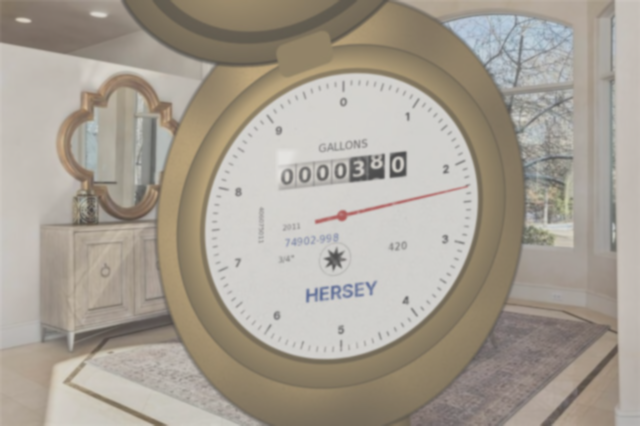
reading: 382.3,gal
